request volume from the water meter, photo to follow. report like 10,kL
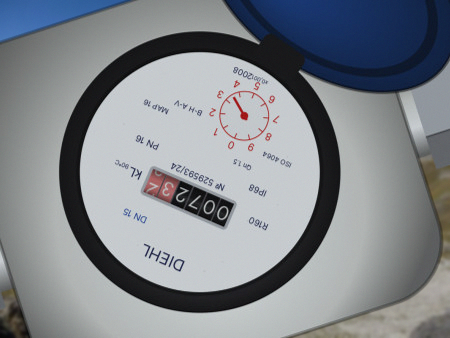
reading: 72.323,kL
